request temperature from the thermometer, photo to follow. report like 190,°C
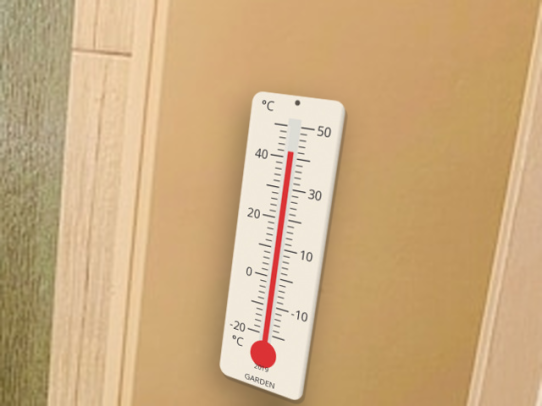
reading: 42,°C
